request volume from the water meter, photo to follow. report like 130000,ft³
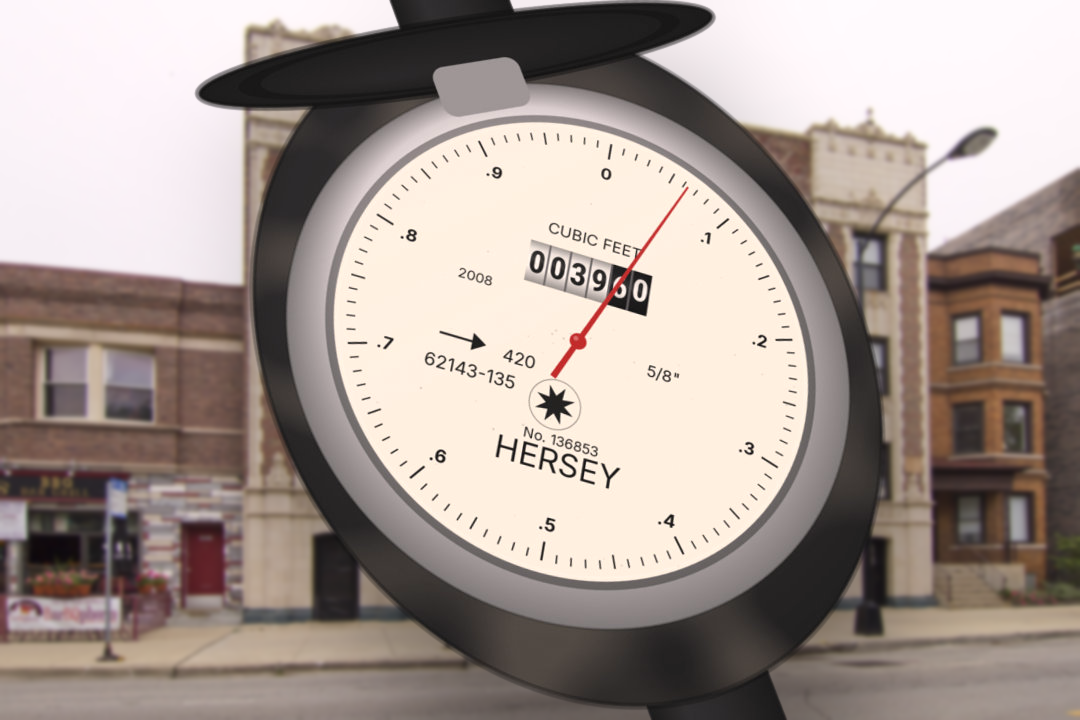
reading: 3960.06,ft³
